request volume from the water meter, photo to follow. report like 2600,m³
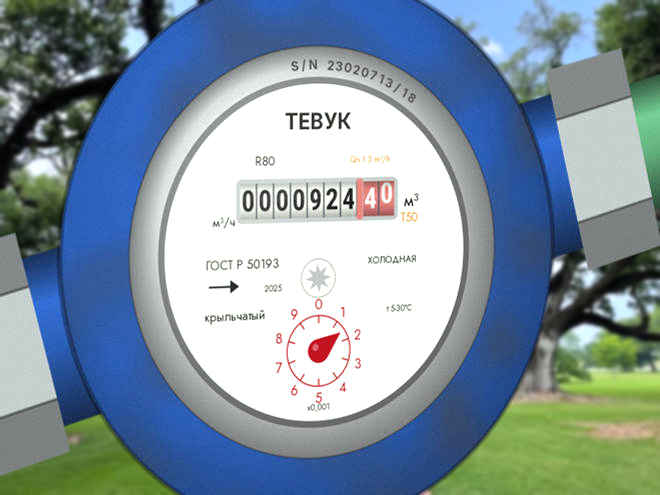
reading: 924.401,m³
